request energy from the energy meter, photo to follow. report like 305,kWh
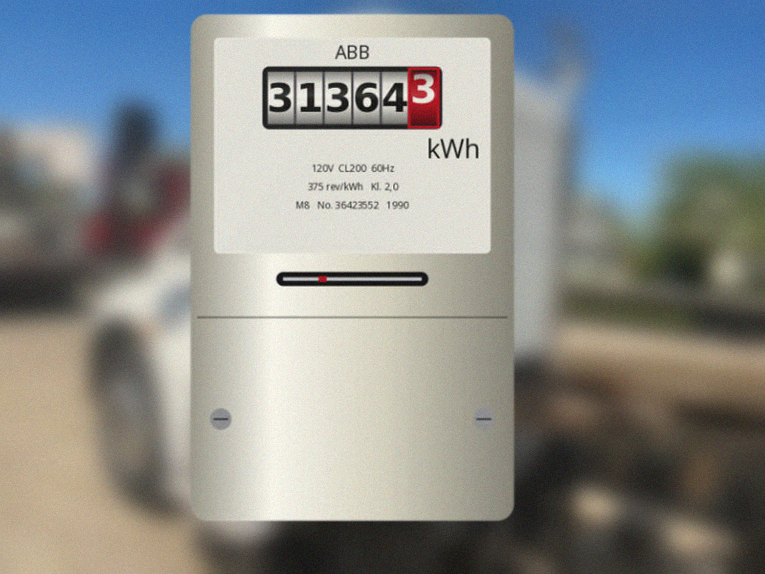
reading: 31364.3,kWh
